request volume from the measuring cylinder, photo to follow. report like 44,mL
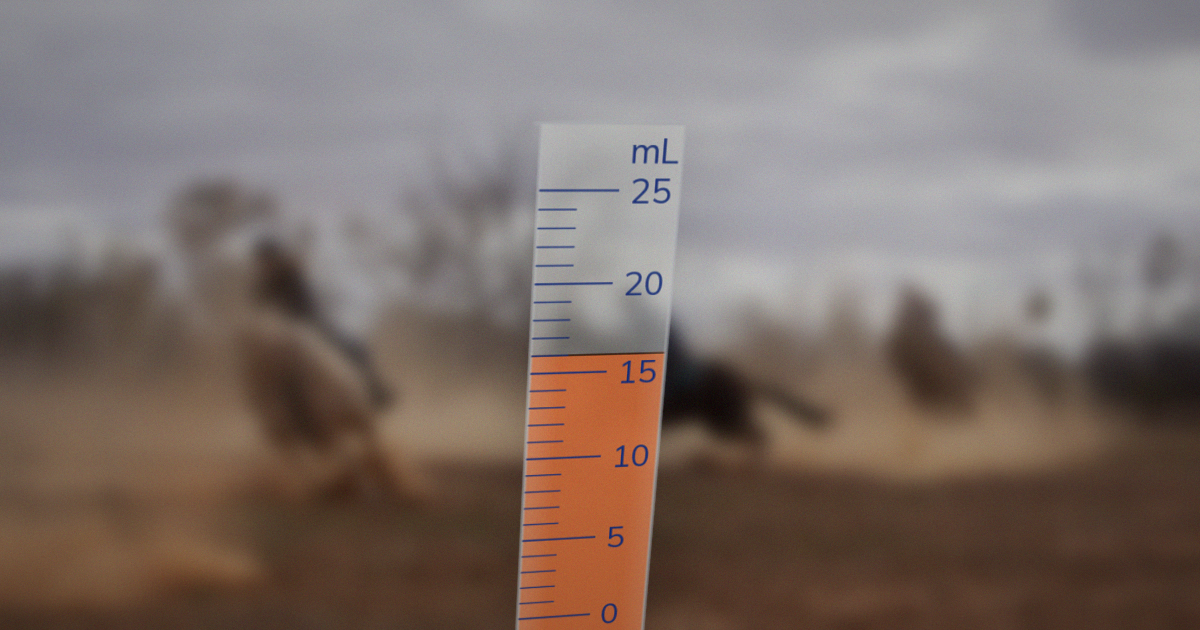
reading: 16,mL
